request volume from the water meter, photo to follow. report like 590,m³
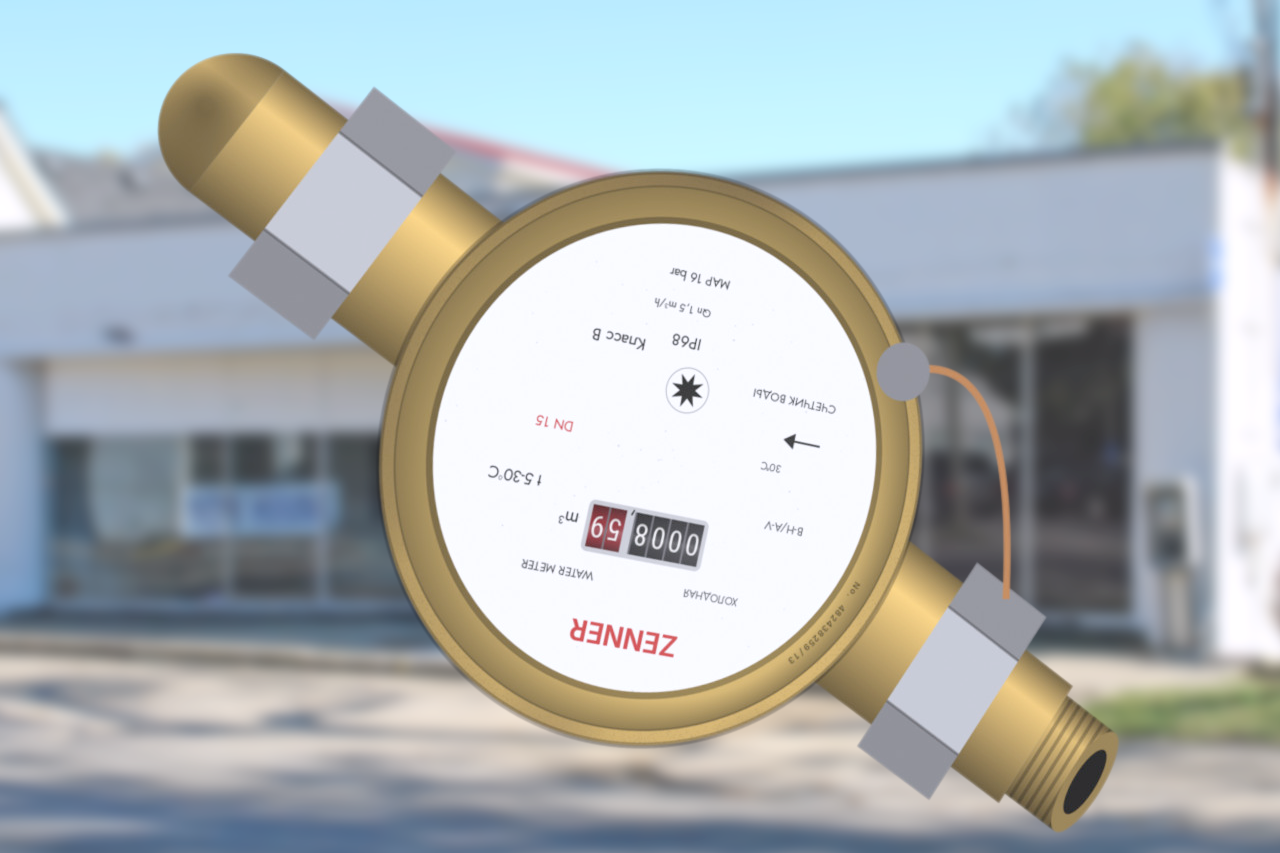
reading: 8.59,m³
